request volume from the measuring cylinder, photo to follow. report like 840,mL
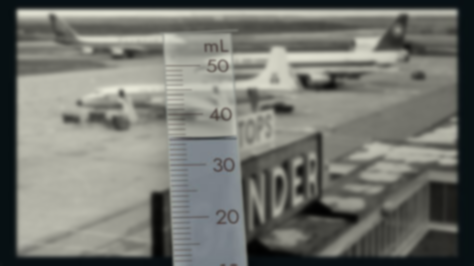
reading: 35,mL
